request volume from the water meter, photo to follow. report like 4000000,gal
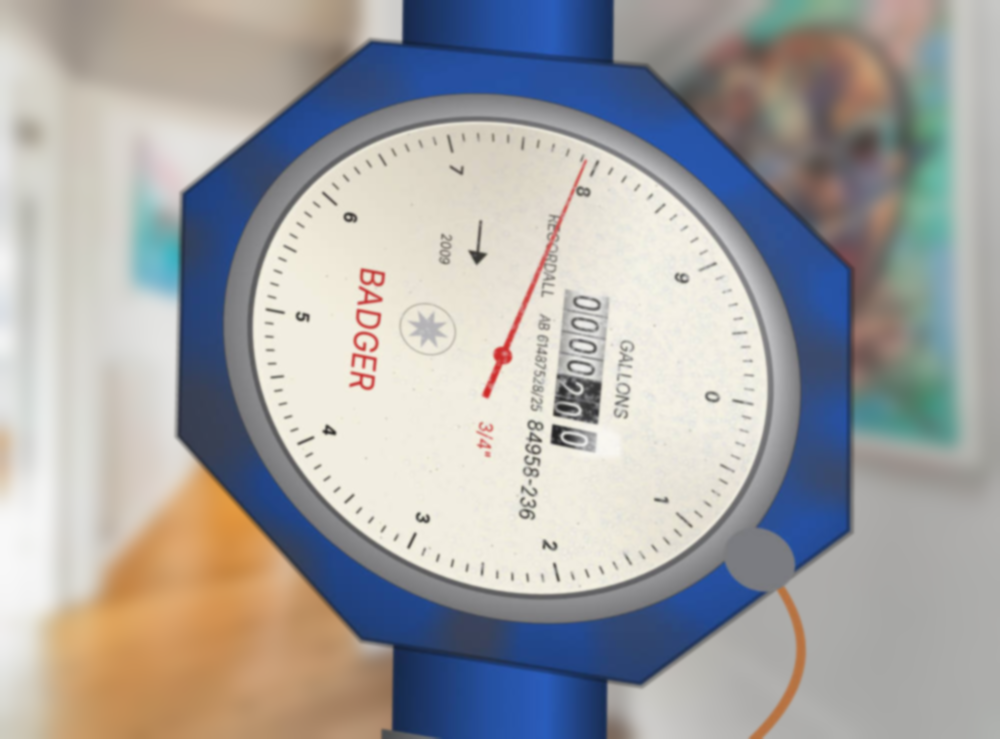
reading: 197.9,gal
